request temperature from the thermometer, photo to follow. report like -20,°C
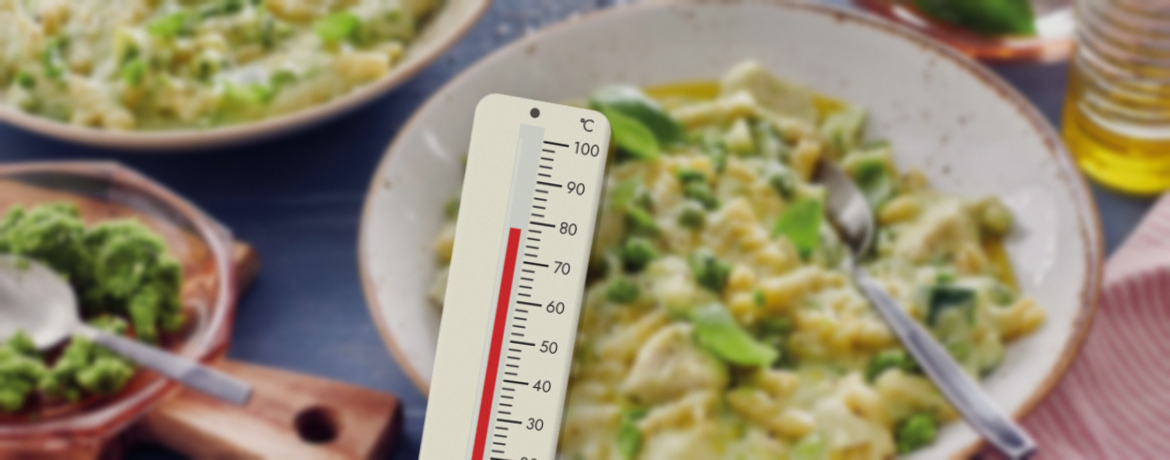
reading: 78,°C
